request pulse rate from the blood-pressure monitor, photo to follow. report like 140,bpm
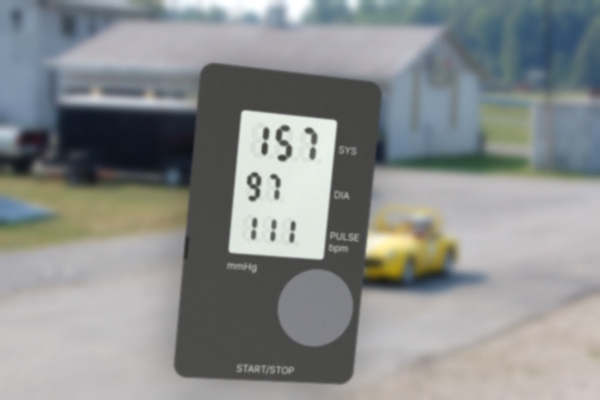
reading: 111,bpm
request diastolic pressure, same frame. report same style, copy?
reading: 97,mmHg
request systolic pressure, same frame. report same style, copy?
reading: 157,mmHg
